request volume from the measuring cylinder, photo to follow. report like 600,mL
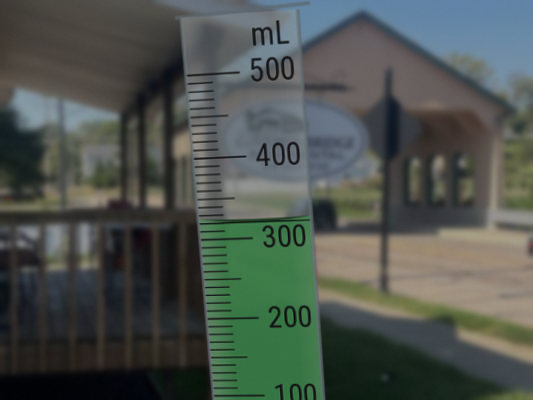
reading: 320,mL
